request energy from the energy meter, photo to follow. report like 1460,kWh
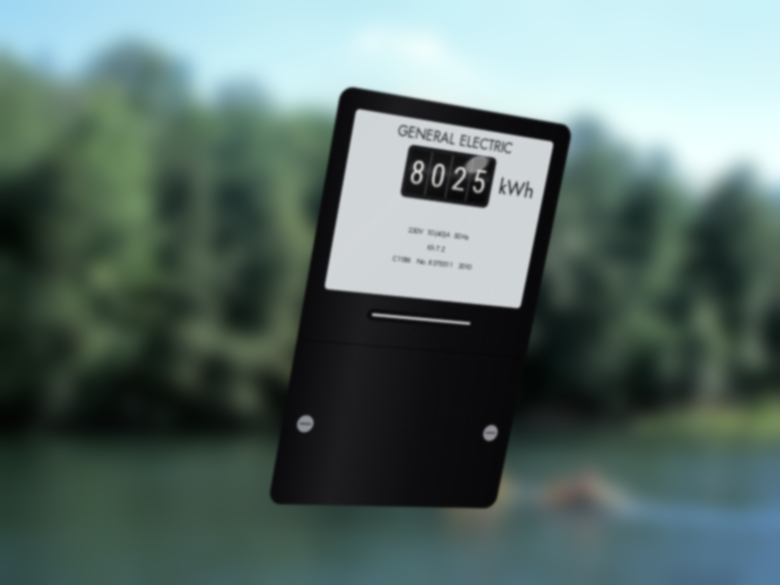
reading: 8025,kWh
